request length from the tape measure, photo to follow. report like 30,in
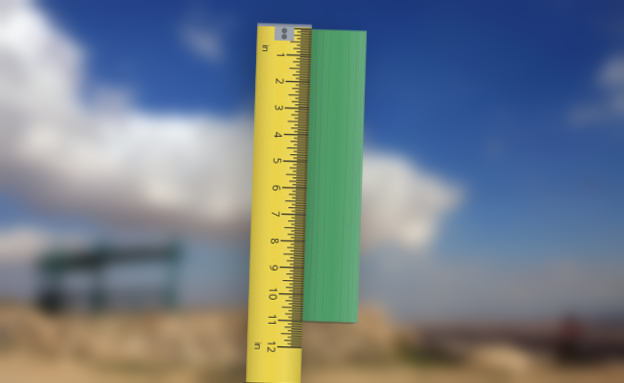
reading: 11,in
